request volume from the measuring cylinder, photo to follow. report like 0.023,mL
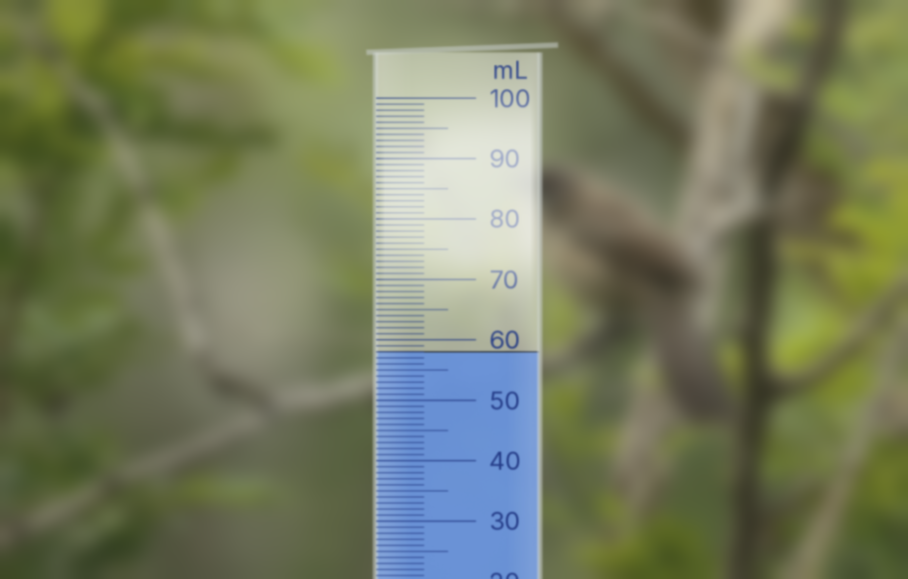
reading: 58,mL
